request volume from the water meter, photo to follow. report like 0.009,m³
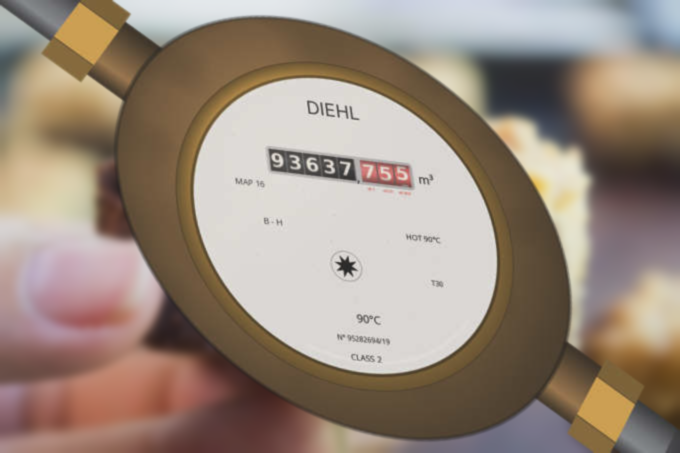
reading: 93637.755,m³
